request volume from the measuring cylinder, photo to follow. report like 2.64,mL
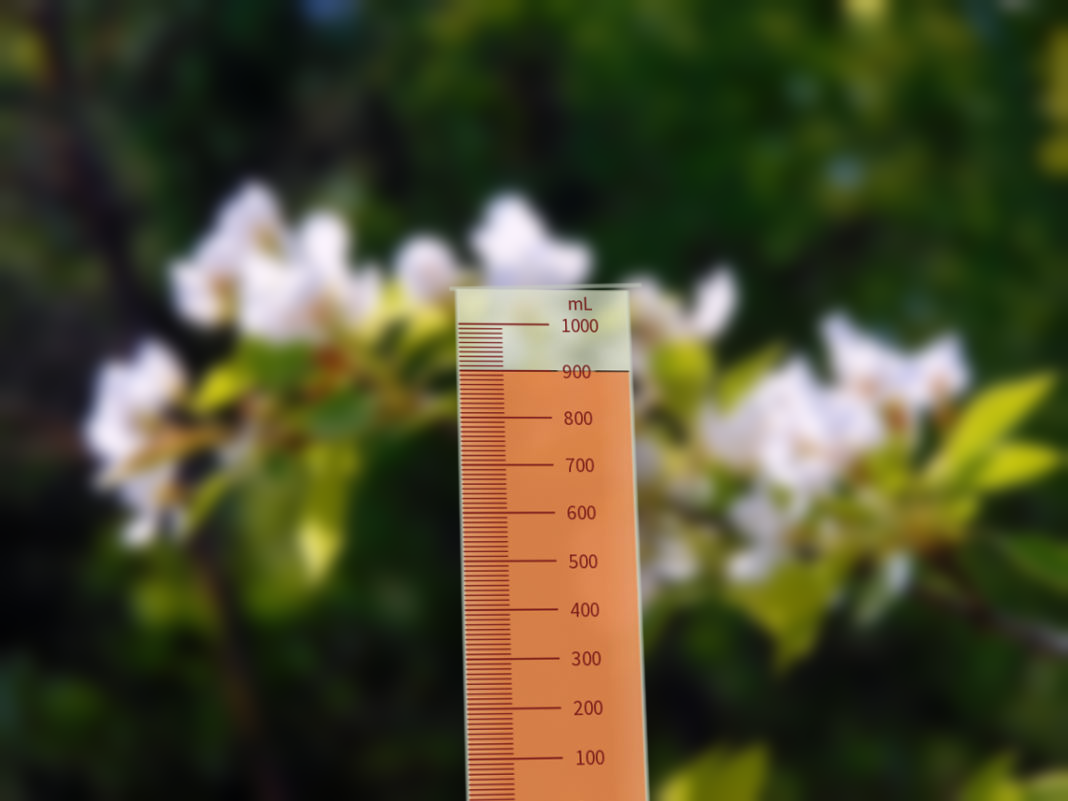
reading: 900,mL
